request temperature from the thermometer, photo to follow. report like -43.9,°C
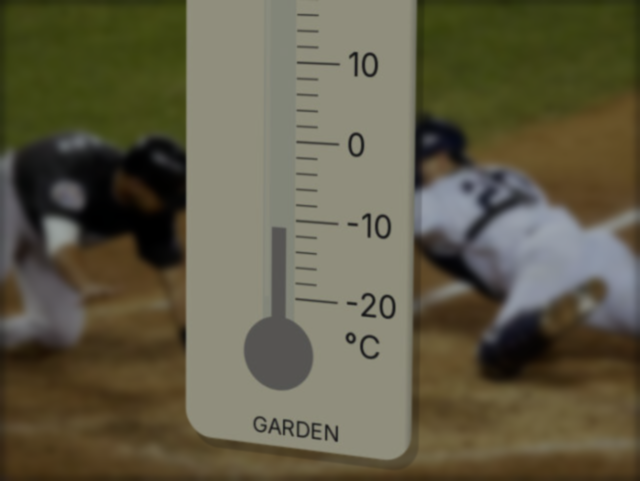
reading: -11,°C
